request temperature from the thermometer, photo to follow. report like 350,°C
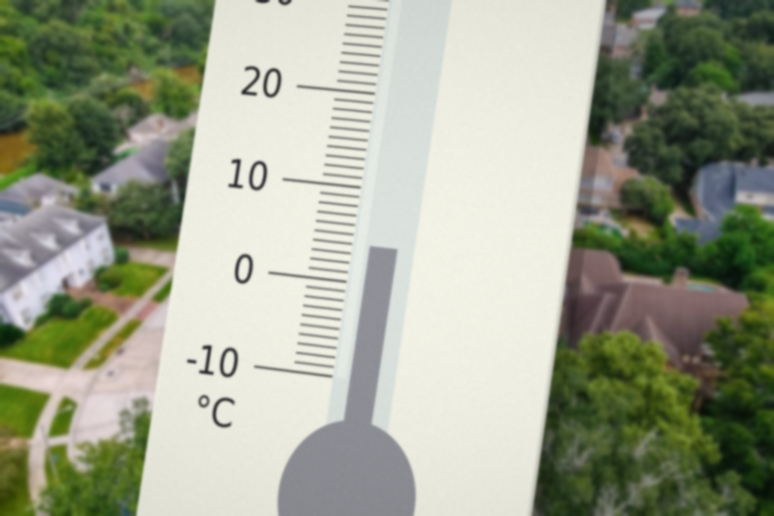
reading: 4,°C
